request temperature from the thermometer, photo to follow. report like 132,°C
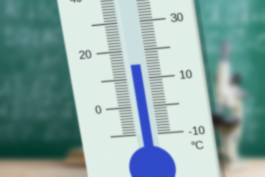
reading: 15,°C
